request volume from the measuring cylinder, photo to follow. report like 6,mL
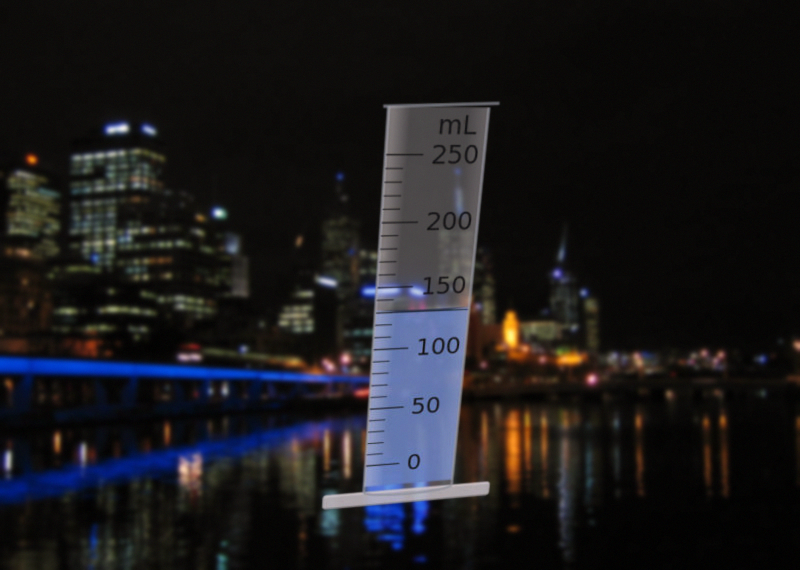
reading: 130,mL
